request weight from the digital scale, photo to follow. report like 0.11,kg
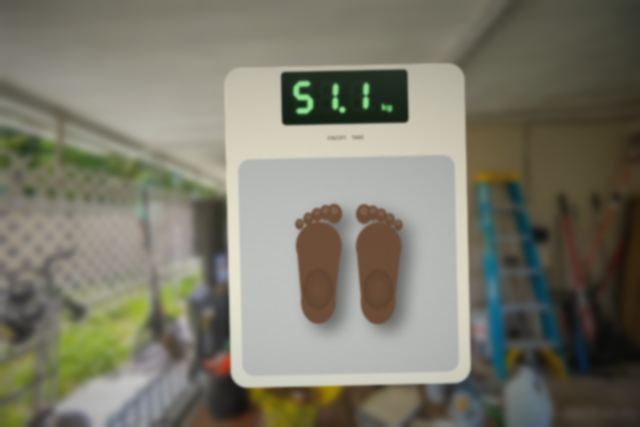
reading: 51.1,kg
